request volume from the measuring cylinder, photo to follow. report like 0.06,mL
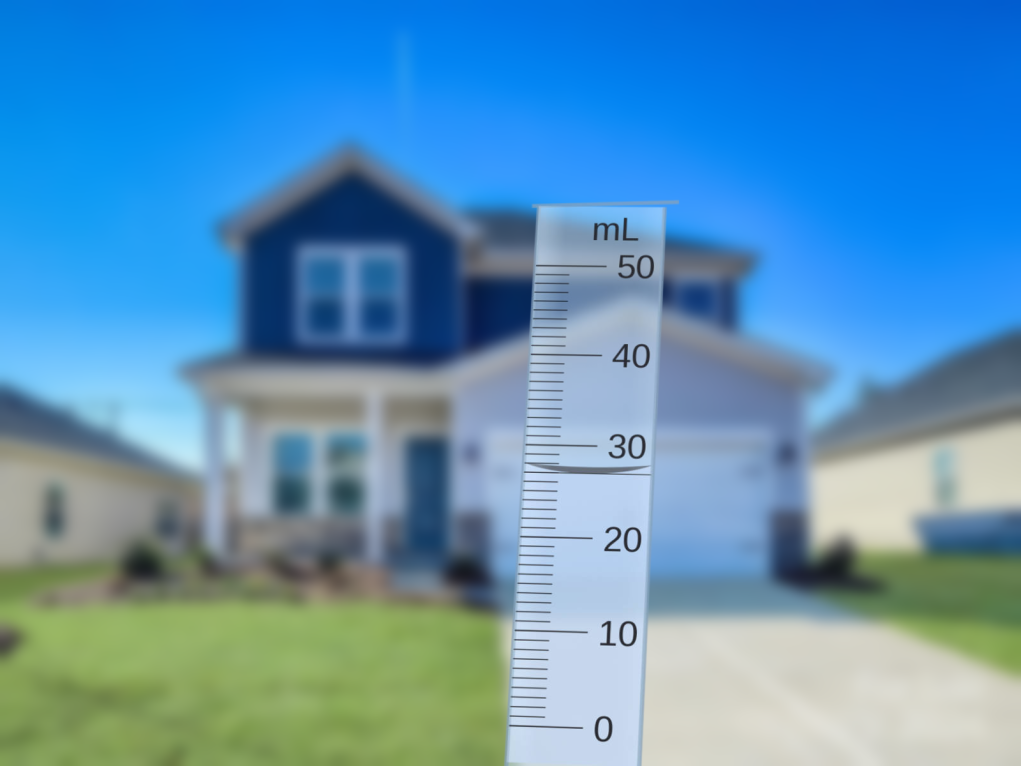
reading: 27,mL
